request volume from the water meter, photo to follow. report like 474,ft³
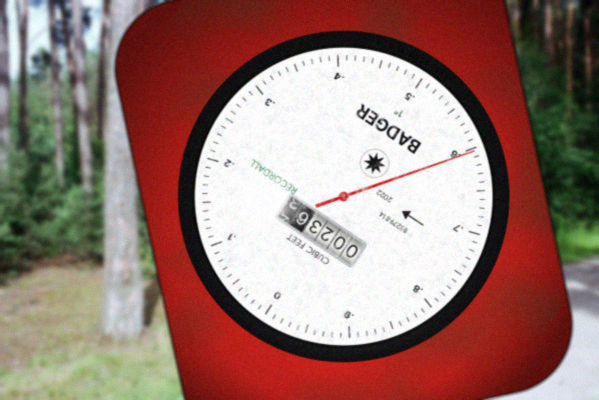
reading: 2362.60,ft³
